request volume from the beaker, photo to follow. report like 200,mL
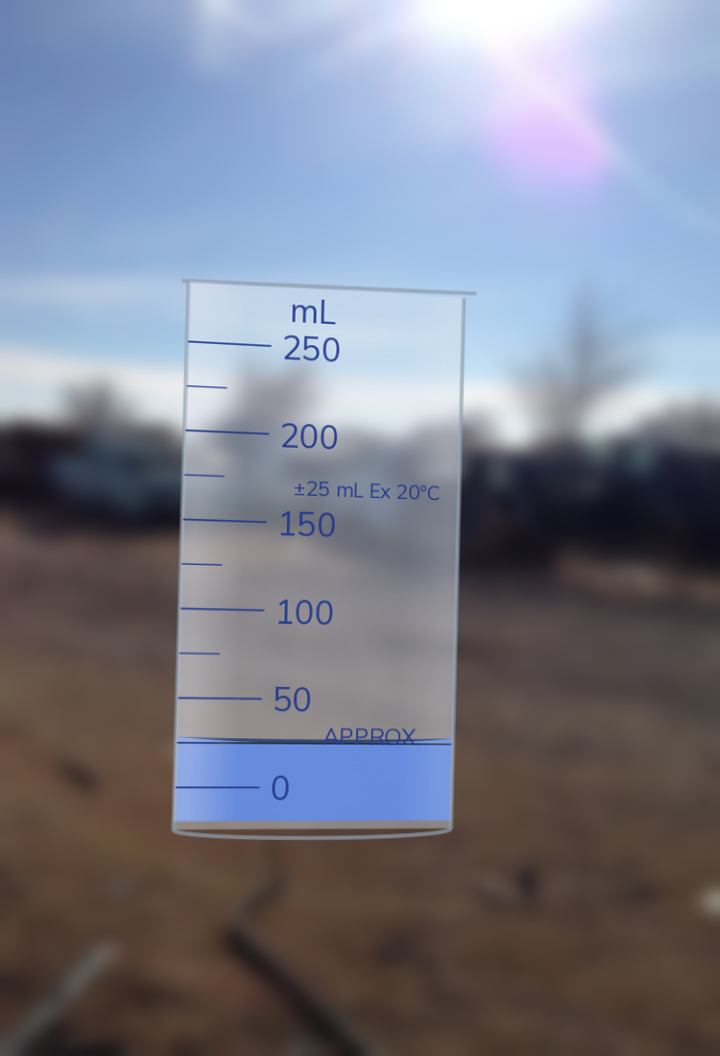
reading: 25,mL
